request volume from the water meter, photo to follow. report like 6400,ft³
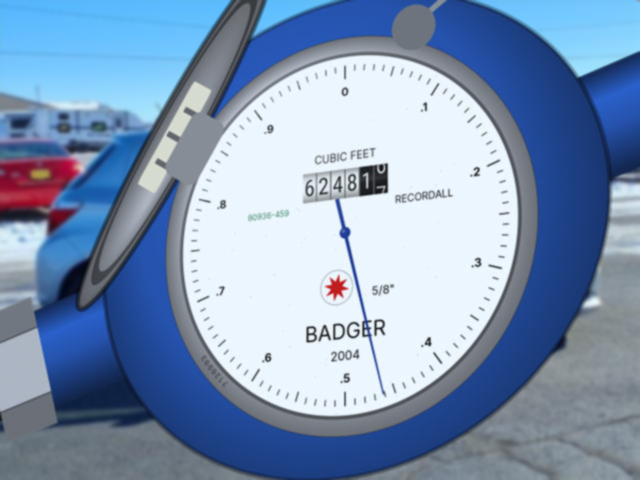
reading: 624816.46,ft³
